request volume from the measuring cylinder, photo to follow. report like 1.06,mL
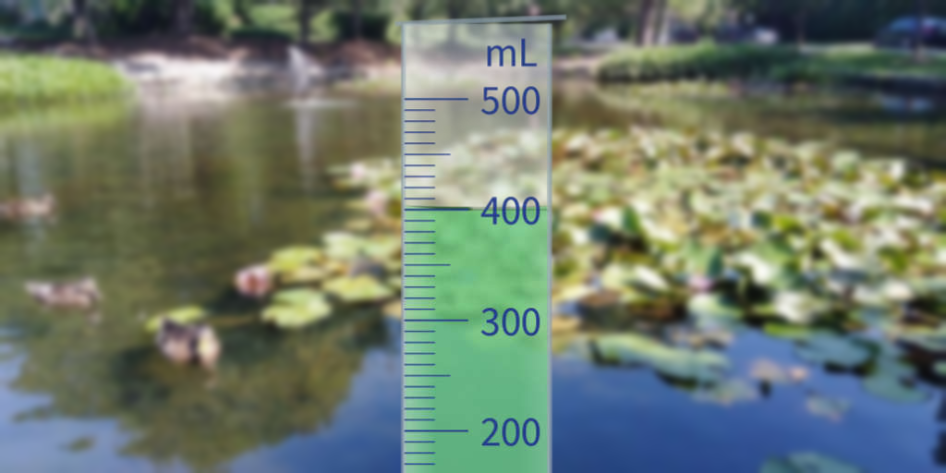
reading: 400,mL
